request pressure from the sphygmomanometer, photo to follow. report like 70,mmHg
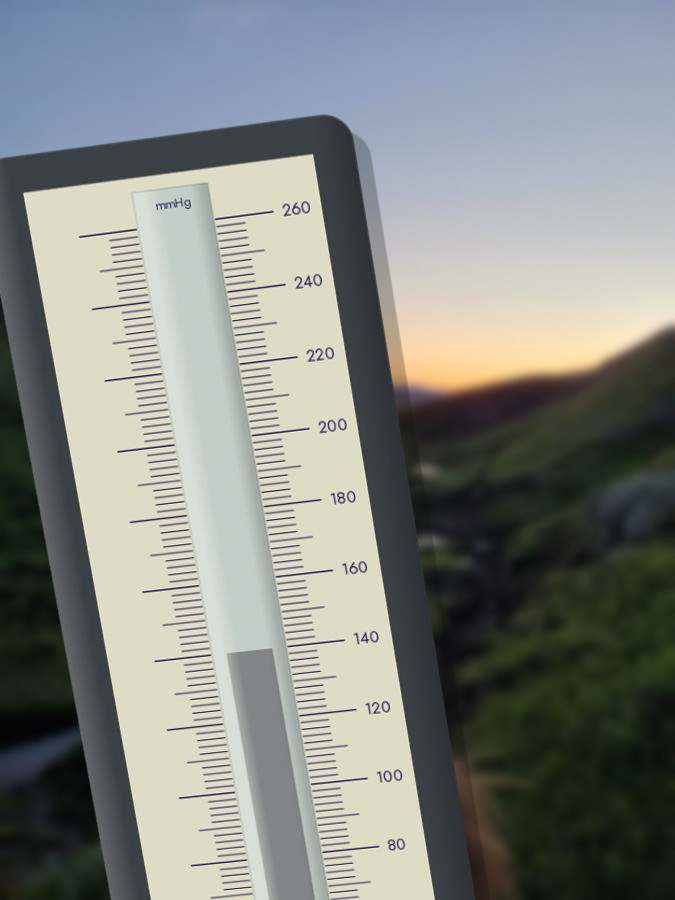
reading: 140,mmHg
